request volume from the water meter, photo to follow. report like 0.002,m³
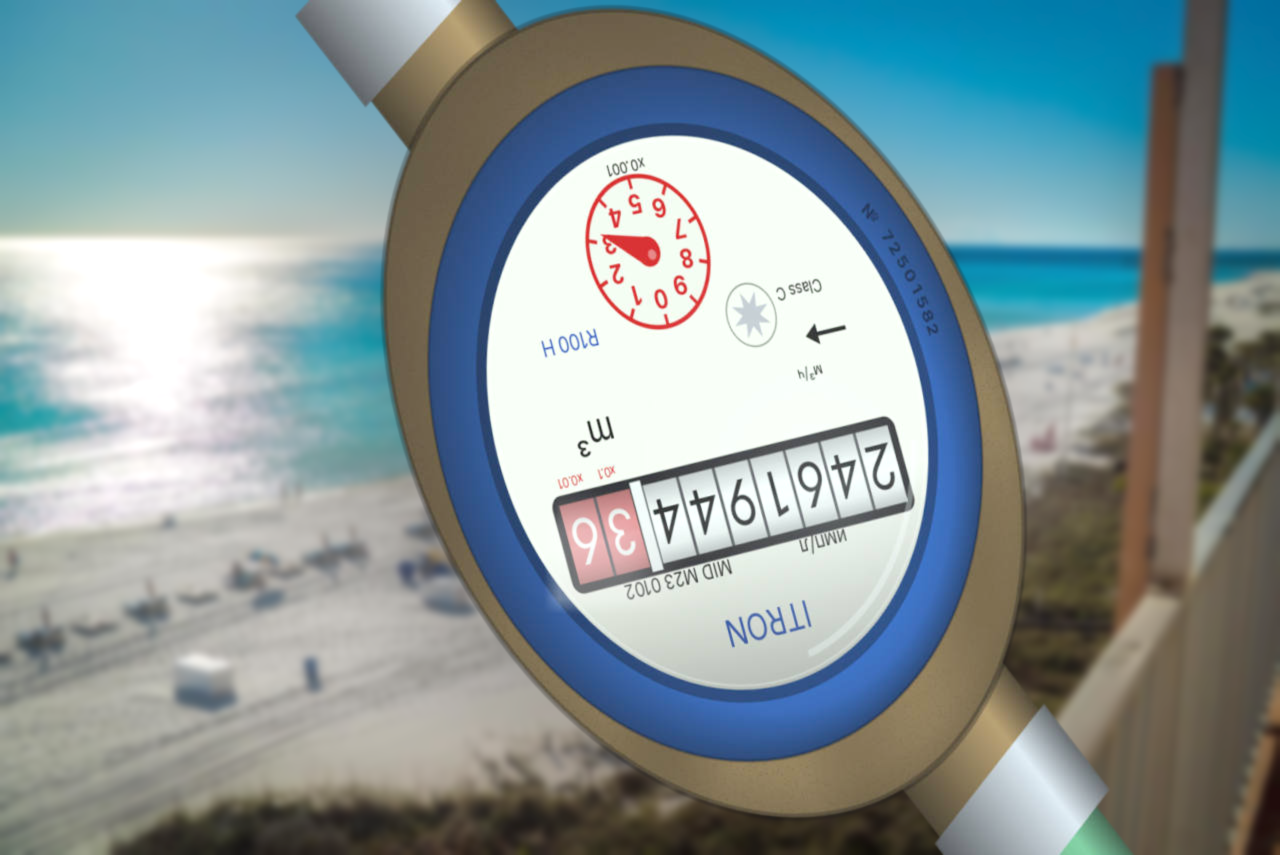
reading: 2461944.363,m³
